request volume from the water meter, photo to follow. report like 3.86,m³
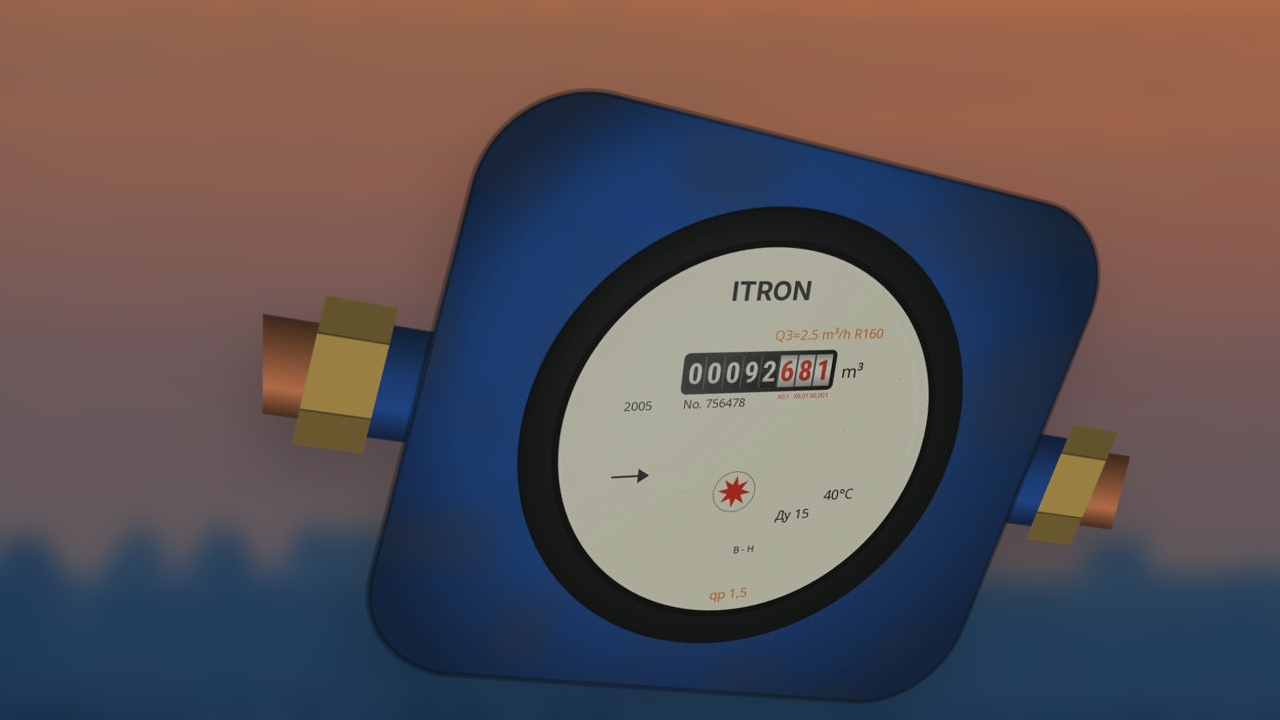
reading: 92.681,m³
